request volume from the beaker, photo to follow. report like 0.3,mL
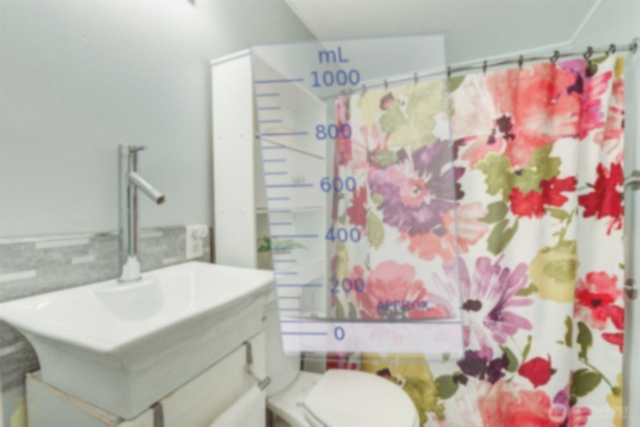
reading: 50,mL
